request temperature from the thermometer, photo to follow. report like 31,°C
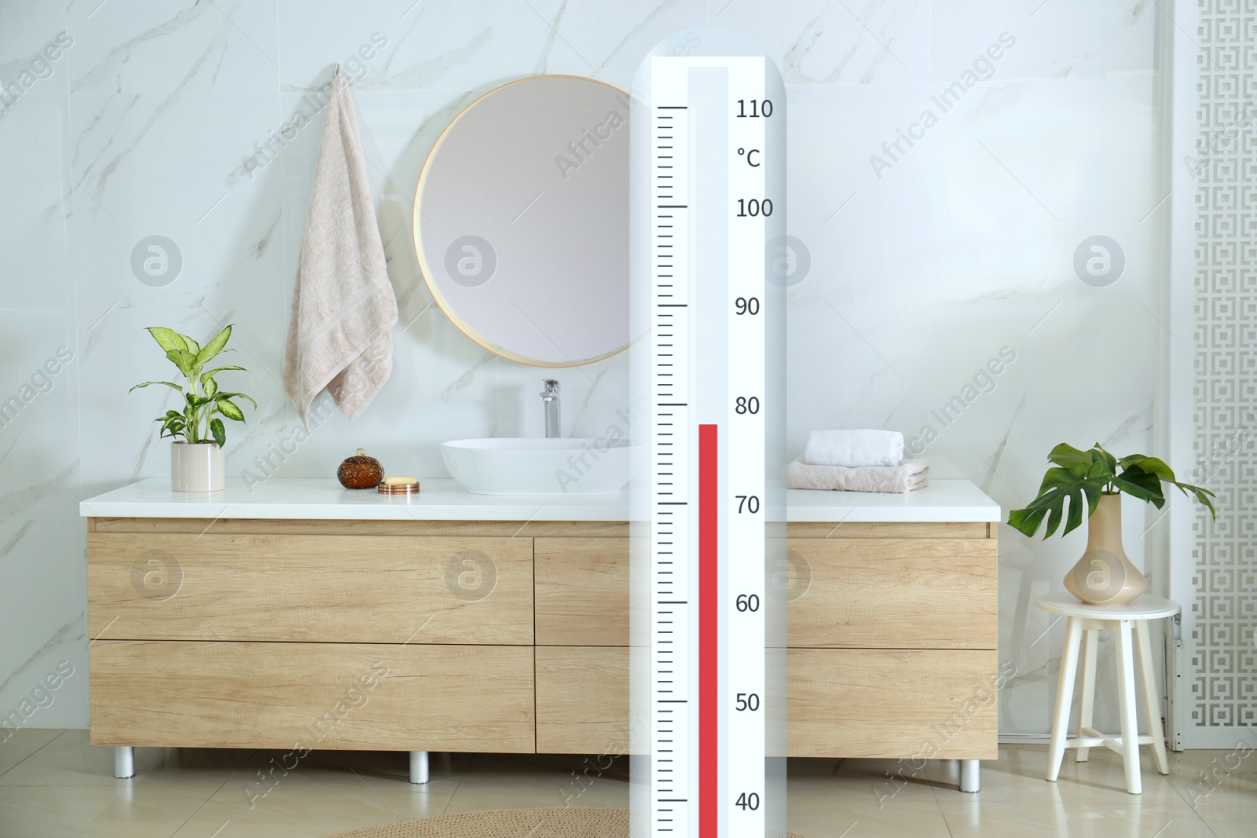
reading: 78,°C
